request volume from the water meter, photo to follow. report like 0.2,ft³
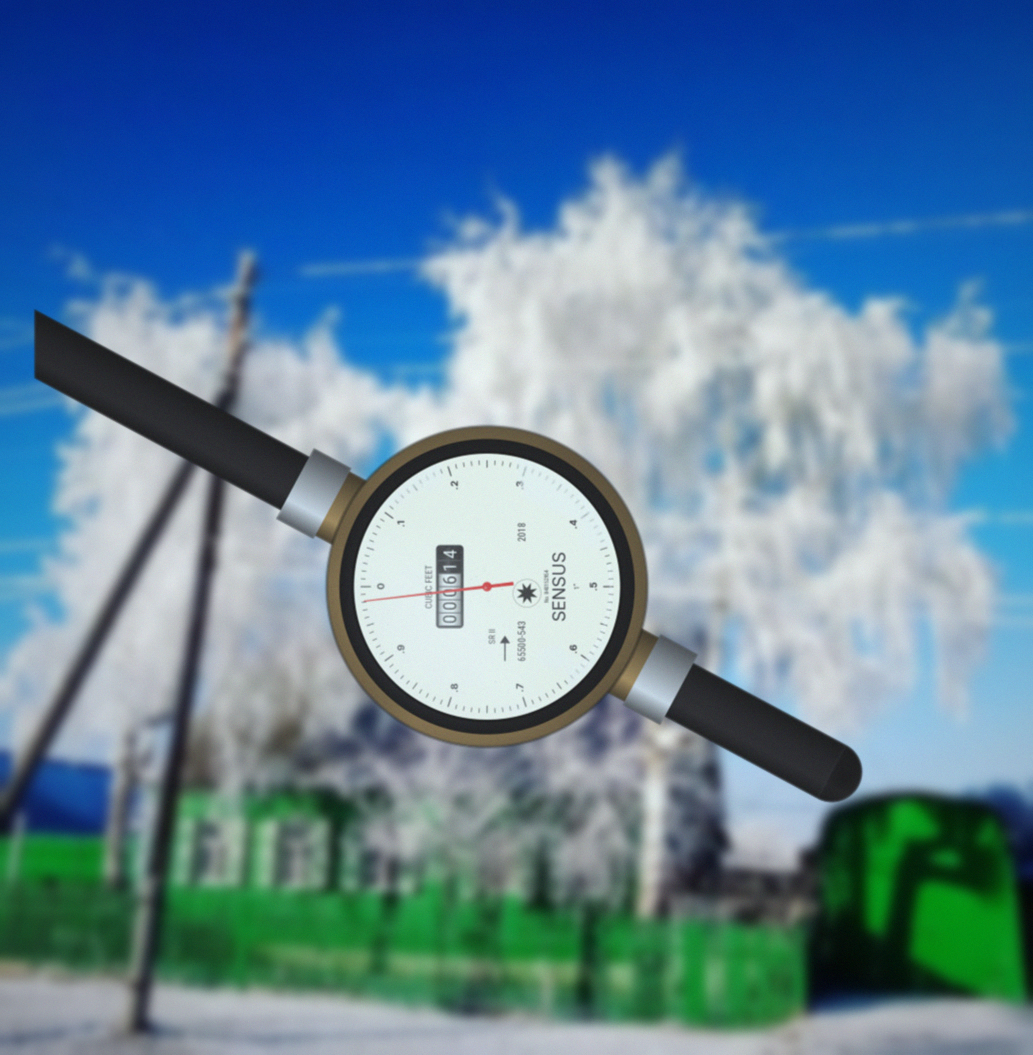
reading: 613.98,ft³
